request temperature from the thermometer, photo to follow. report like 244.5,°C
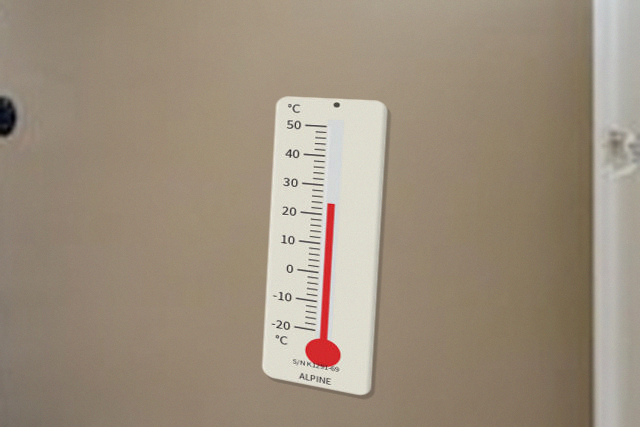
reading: 24,°C
